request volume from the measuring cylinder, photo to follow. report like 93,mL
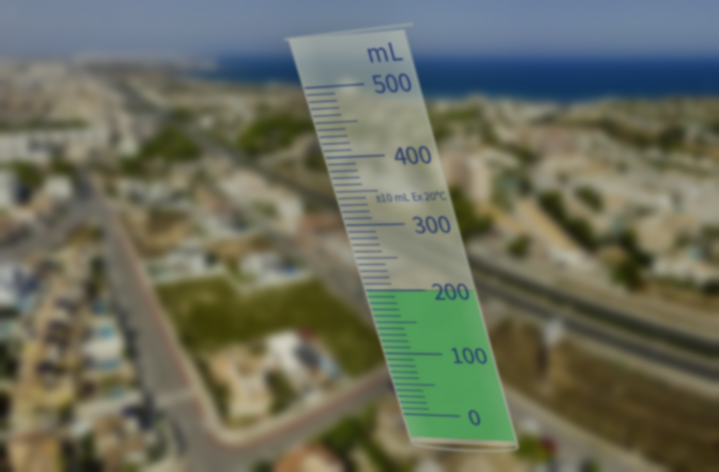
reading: 200,mL
